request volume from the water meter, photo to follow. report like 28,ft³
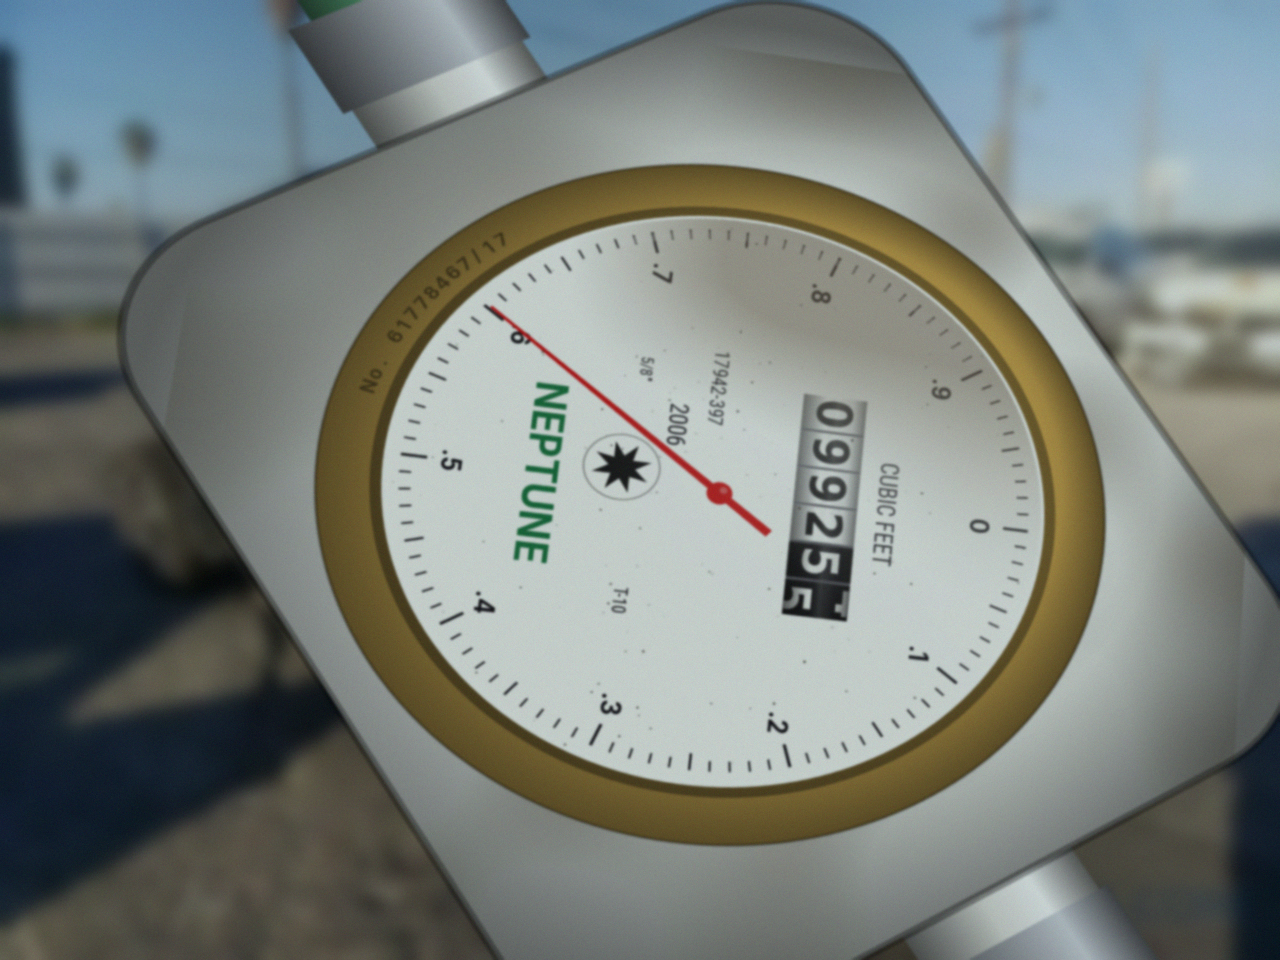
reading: 99254.60,ft³
